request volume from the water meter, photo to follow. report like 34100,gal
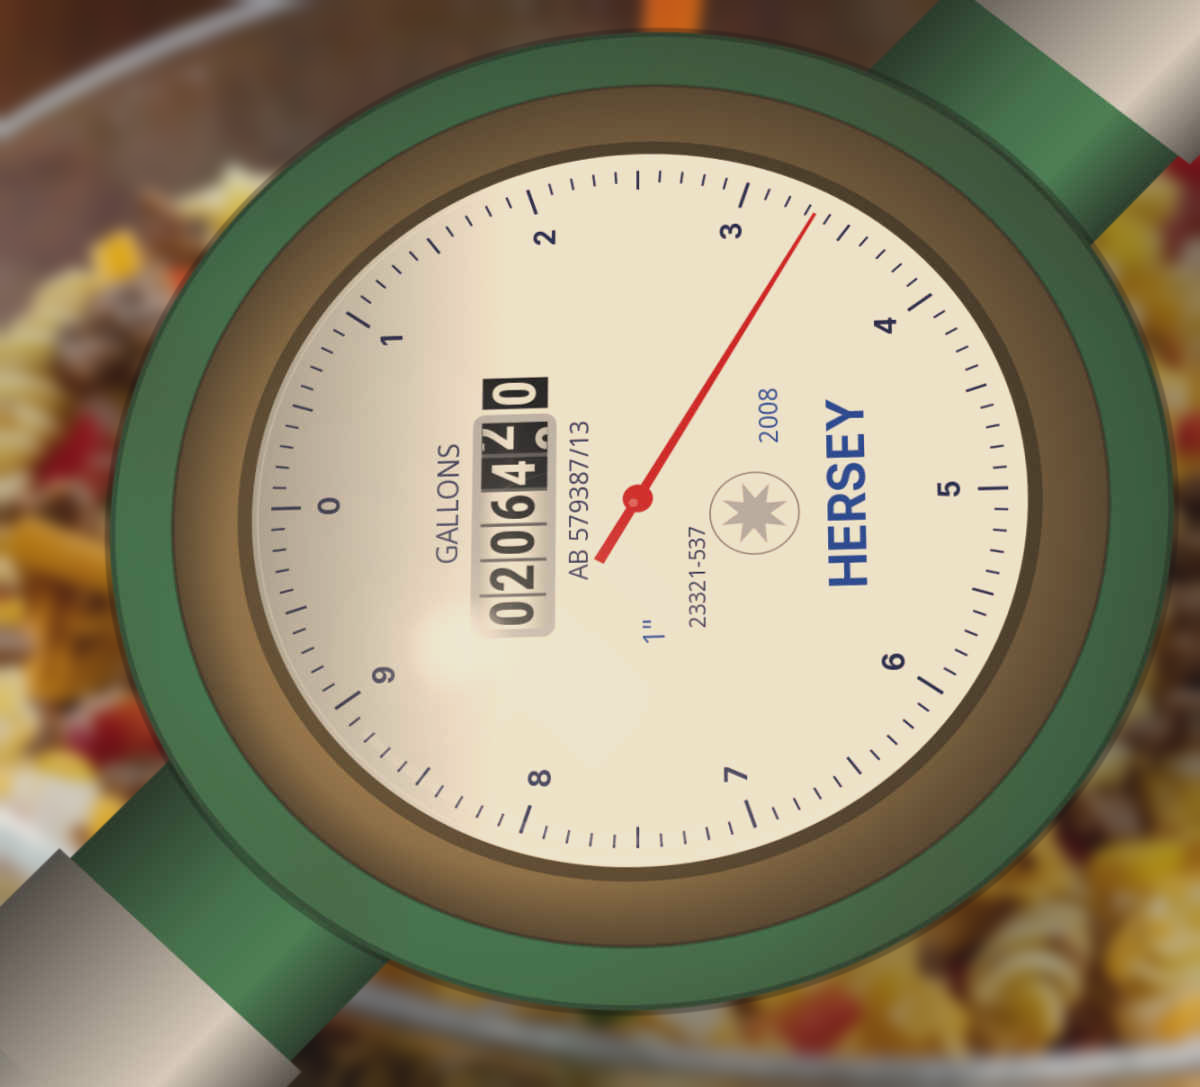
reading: 206423.3,gal
